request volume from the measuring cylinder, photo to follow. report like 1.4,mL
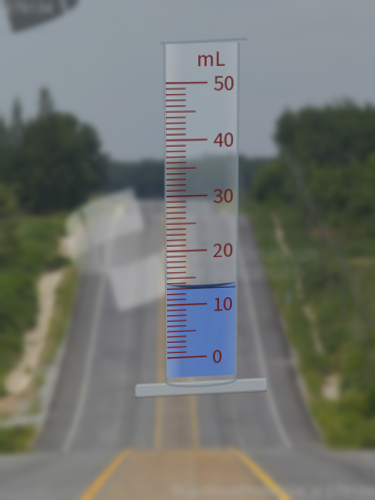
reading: 13,mL
